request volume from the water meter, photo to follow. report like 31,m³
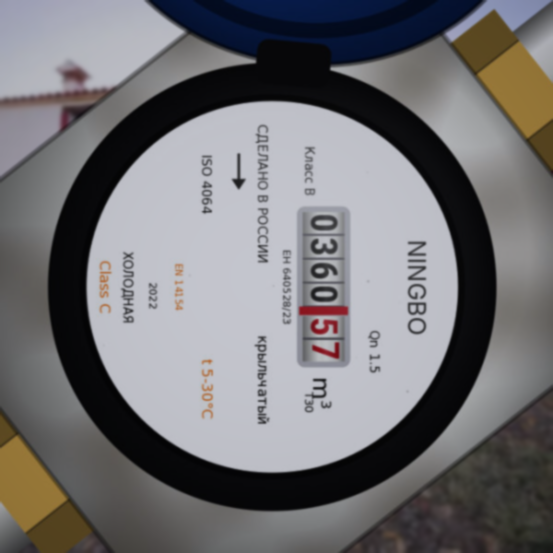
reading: 360.57,m³
